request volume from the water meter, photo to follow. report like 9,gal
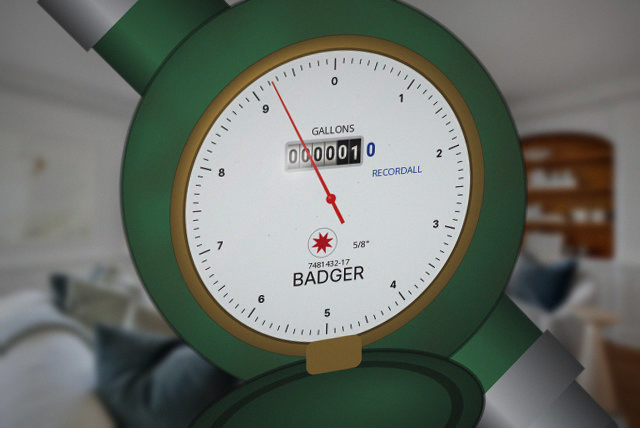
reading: 9.2,gal
